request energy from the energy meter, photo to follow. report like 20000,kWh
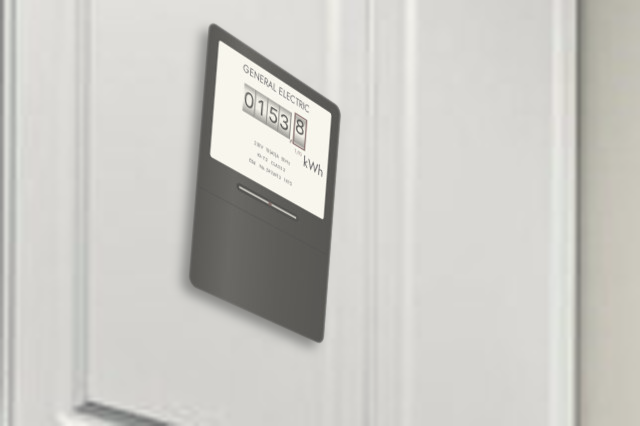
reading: 153.8,kWh
